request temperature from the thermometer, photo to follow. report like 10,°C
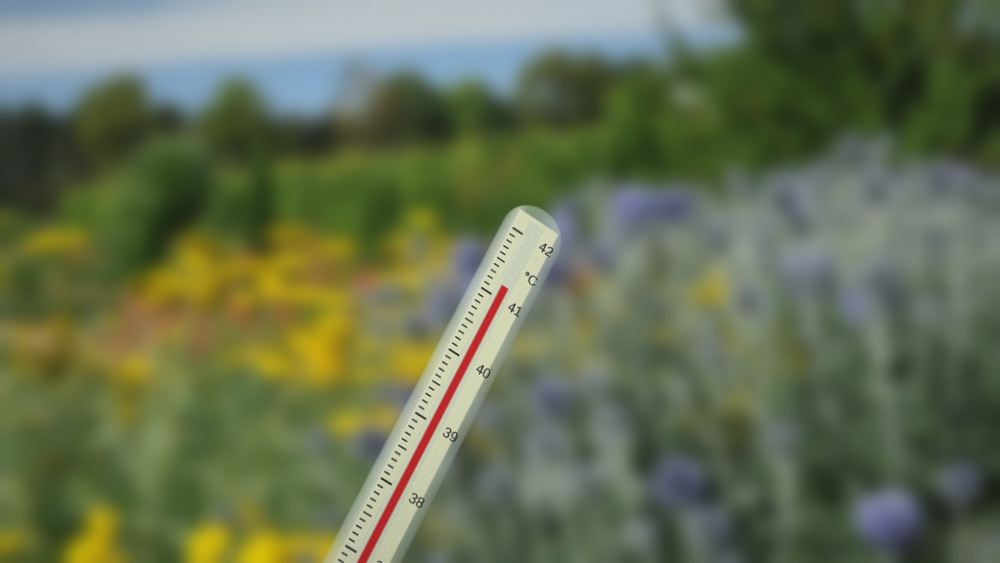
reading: 41.2,°C
